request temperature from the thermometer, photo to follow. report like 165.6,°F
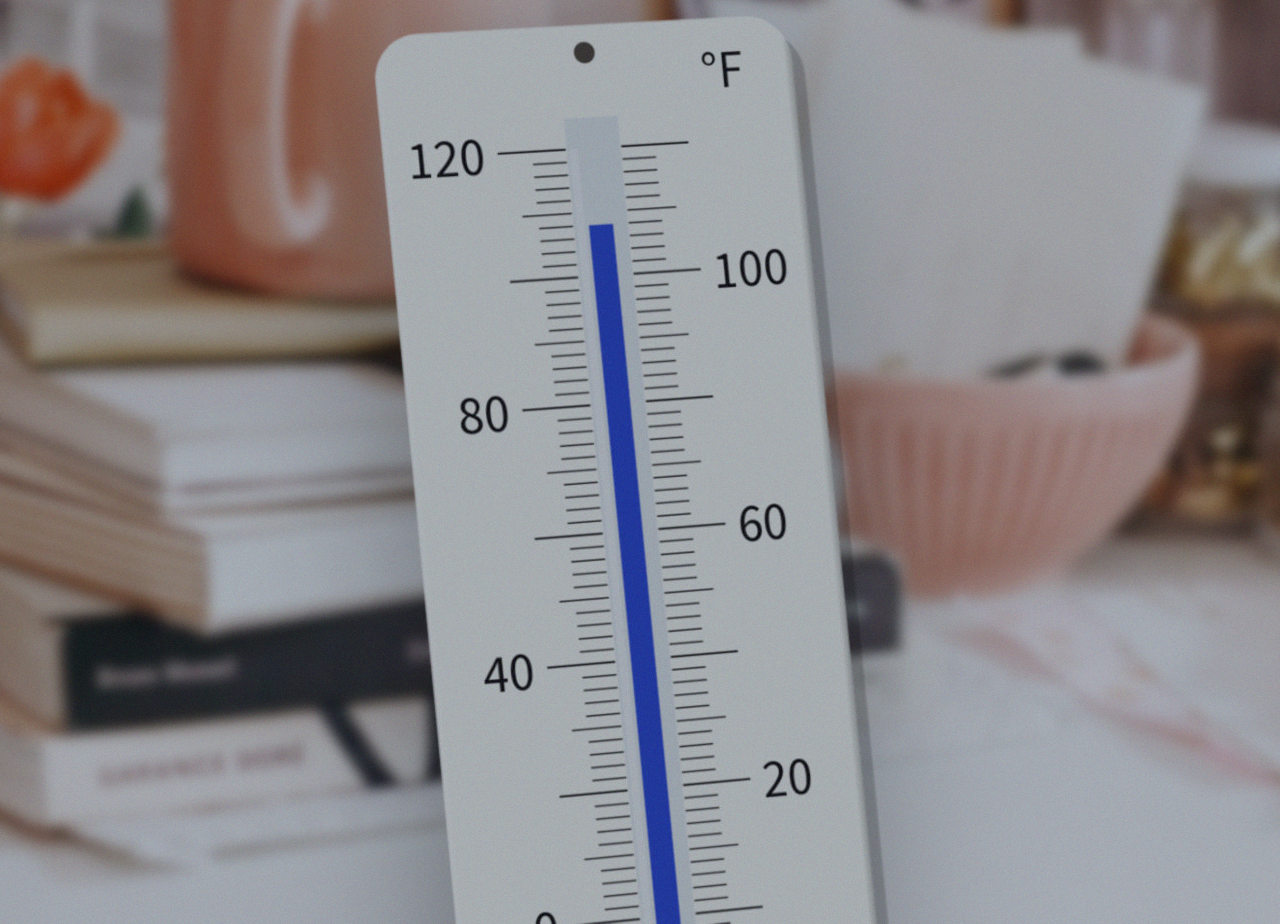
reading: 108,°F
